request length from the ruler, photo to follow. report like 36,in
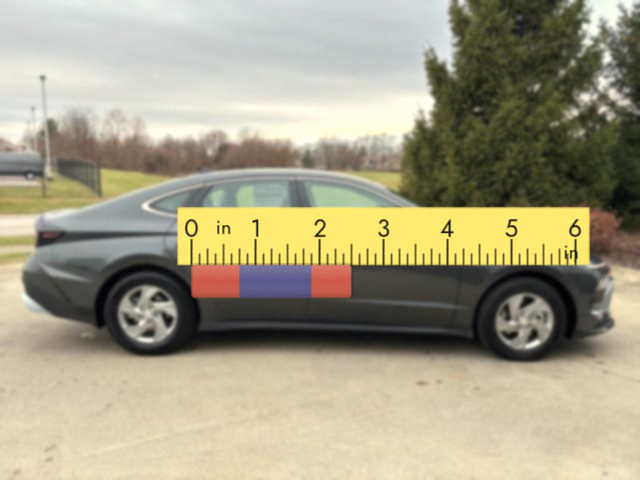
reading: 2.5,in
